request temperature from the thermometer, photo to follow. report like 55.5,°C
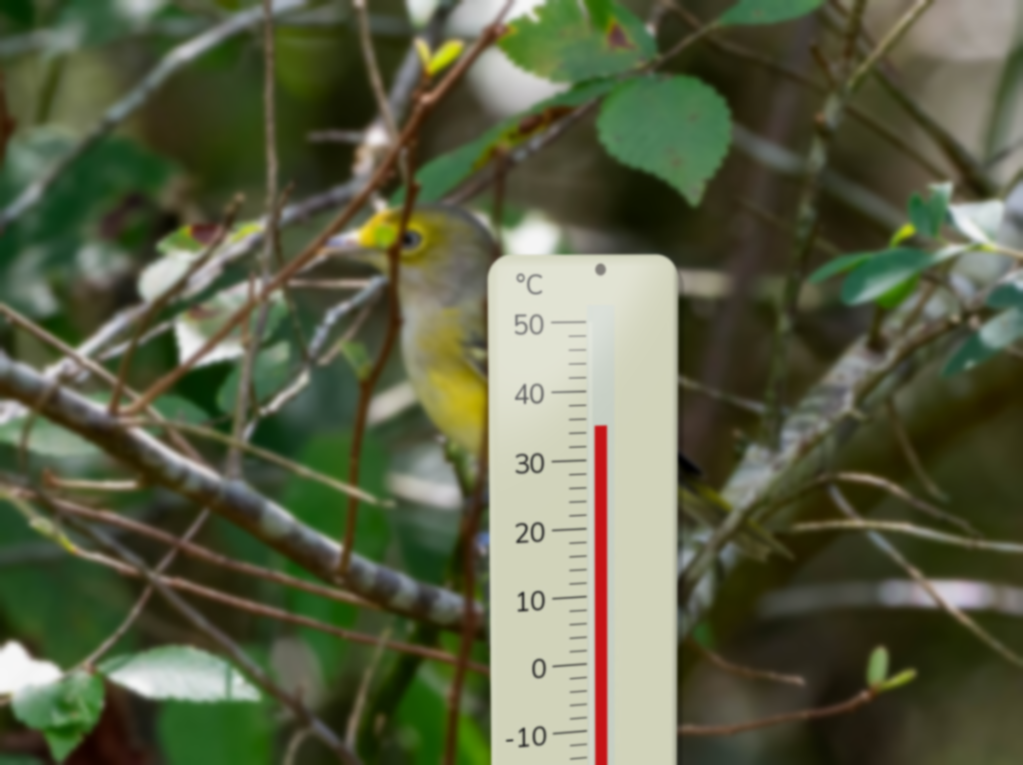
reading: 35,°C
